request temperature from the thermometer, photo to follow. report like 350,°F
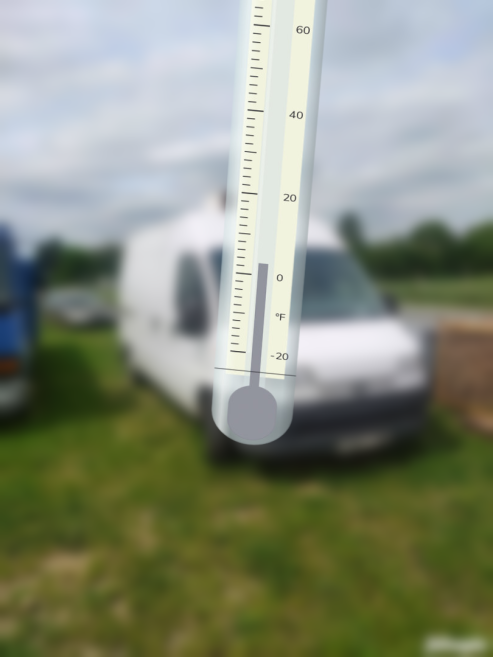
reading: 3,°F
